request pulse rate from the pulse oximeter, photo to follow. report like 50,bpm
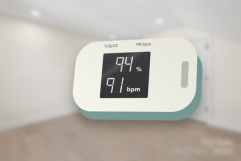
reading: 91,bpm
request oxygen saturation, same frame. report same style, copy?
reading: 94,%
